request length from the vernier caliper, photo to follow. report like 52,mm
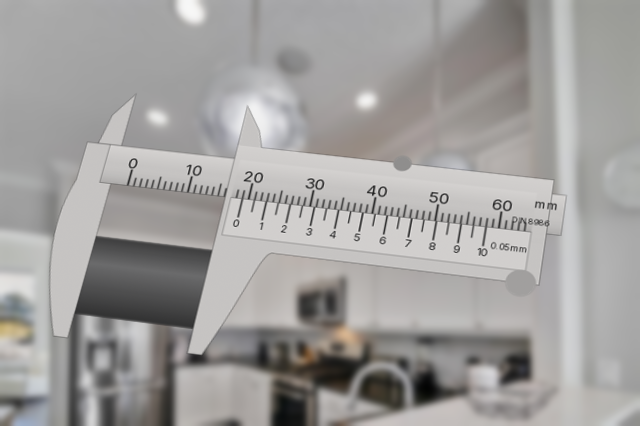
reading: 19.0,mm
